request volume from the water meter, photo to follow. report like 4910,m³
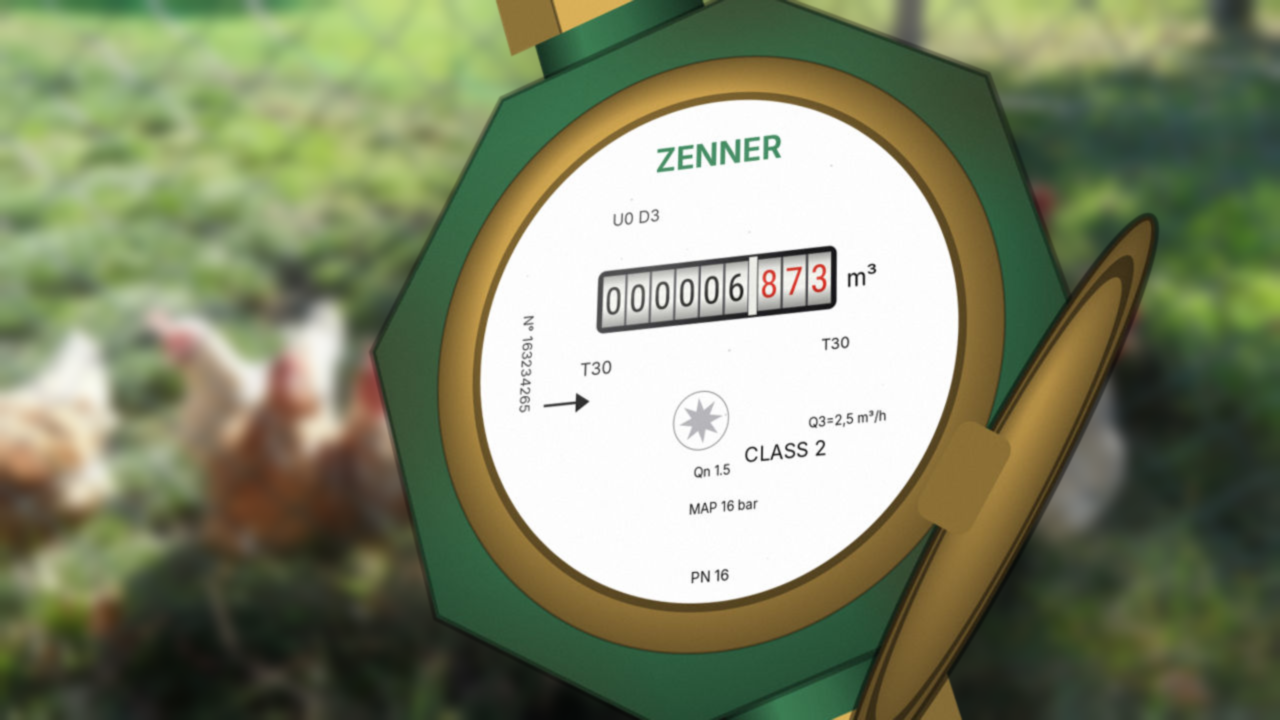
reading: 6.873,m³
